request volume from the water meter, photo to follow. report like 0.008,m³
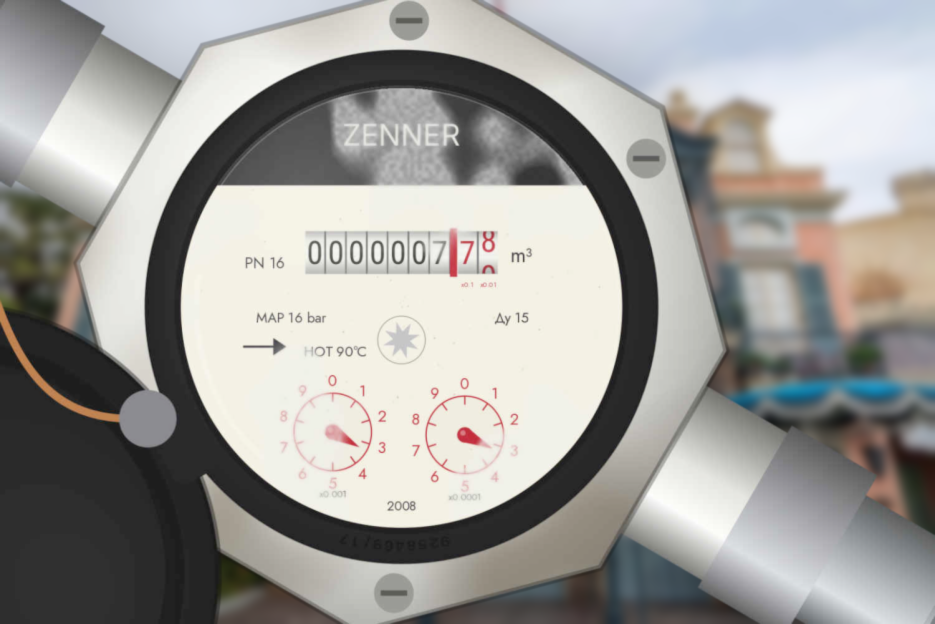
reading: 7.7833,m³
